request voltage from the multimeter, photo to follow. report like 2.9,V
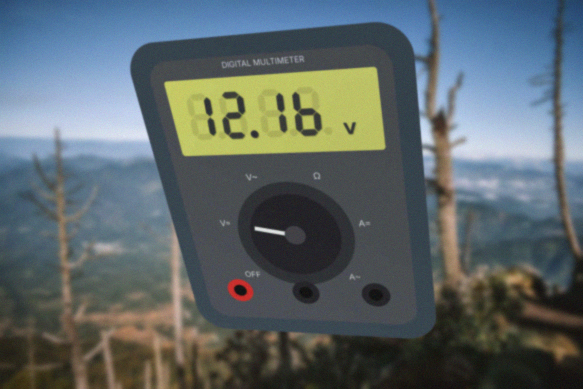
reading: 12.16,V
